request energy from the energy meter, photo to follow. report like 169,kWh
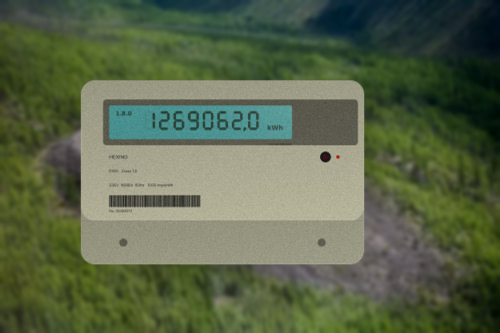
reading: 1269062.0,kWh
